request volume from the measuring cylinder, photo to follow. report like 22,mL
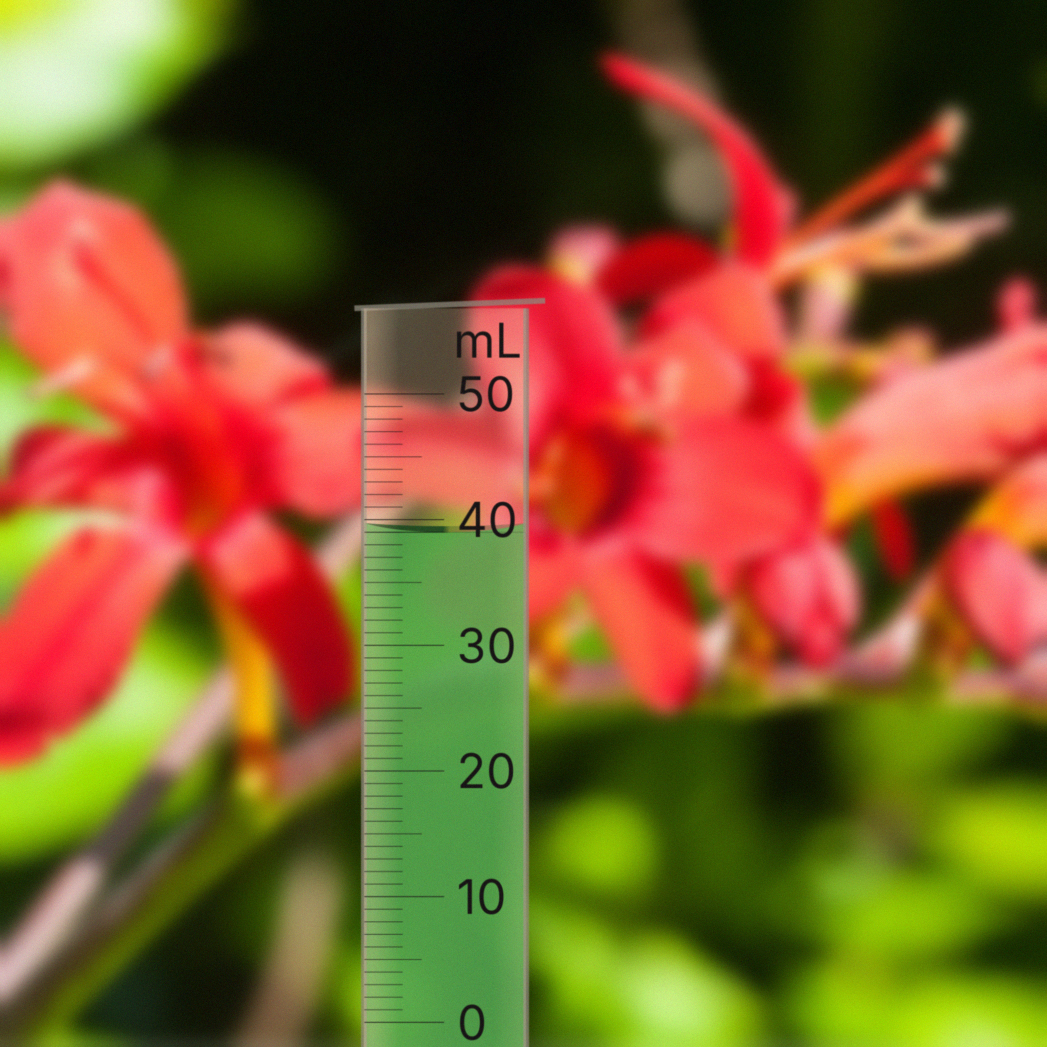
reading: 39,mL
